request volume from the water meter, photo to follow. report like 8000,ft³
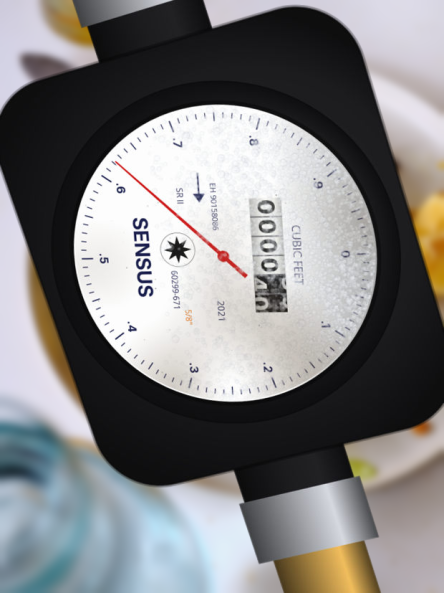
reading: 39.62,ft³
